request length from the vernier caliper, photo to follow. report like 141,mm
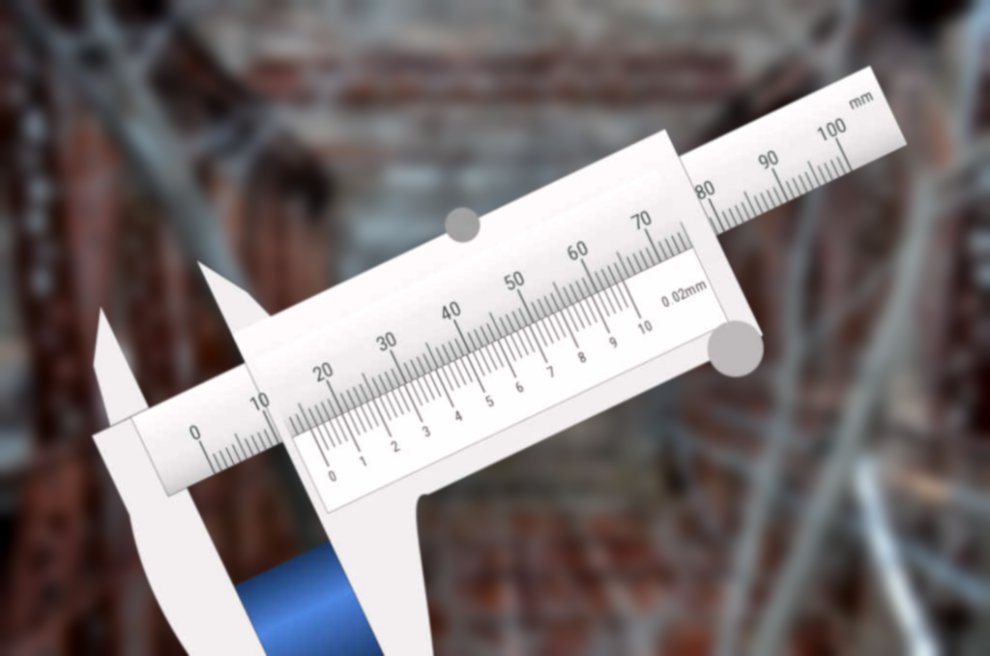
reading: 15.0,mm
